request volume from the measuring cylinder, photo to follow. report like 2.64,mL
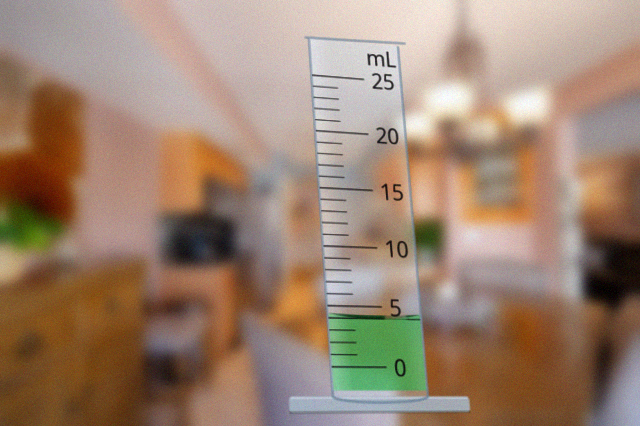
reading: 4,mL
